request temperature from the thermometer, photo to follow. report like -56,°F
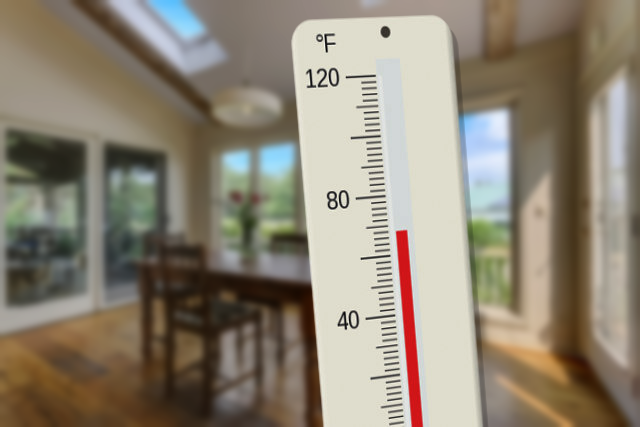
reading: 68,°F
